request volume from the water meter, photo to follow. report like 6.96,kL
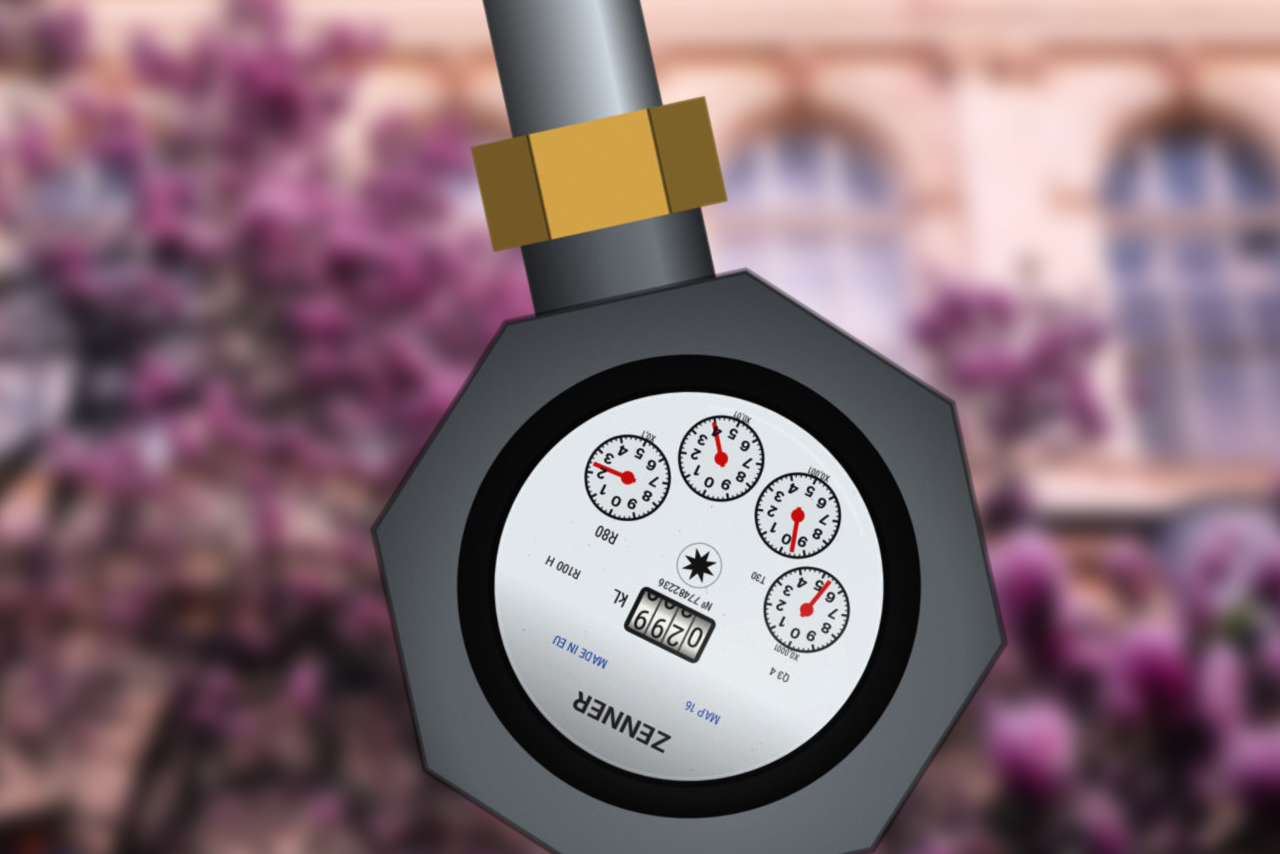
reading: 299.2395,kL
